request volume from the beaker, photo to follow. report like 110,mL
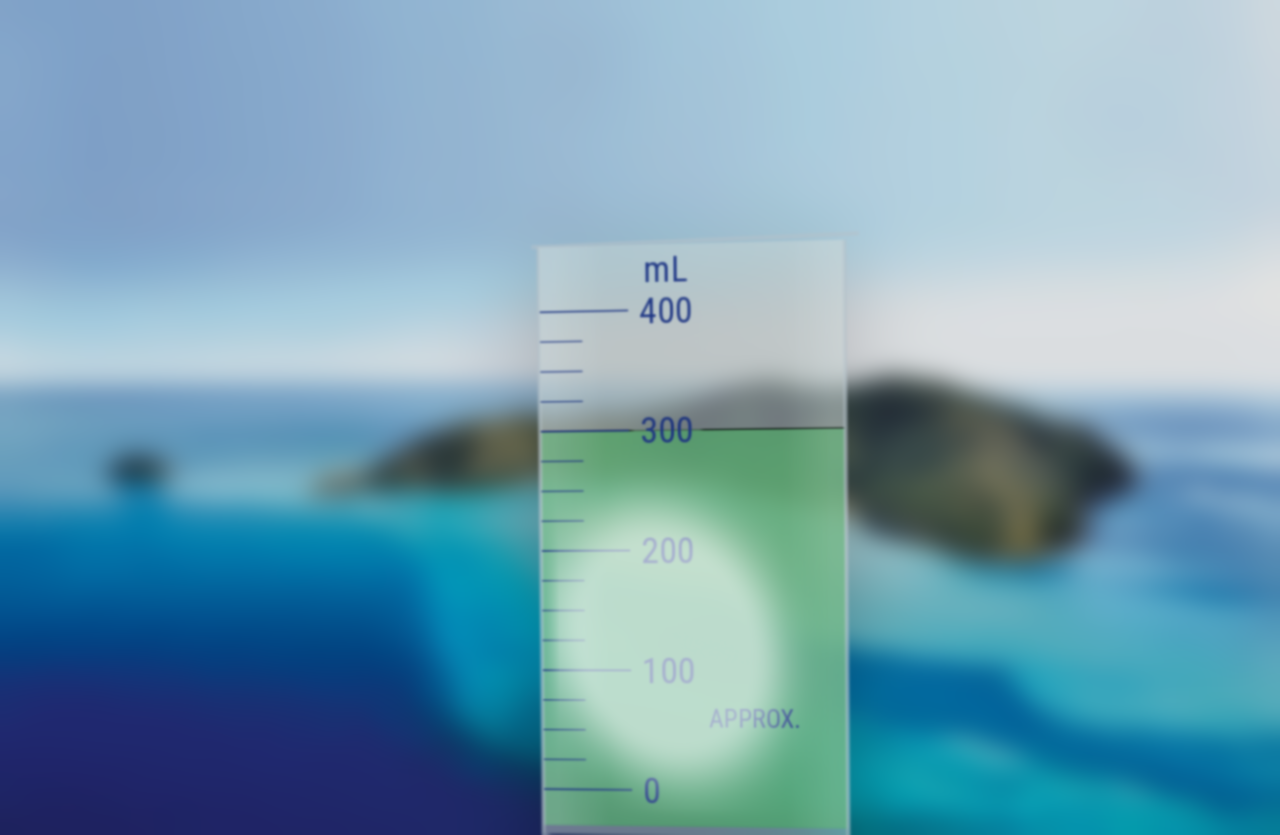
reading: 300,mL
